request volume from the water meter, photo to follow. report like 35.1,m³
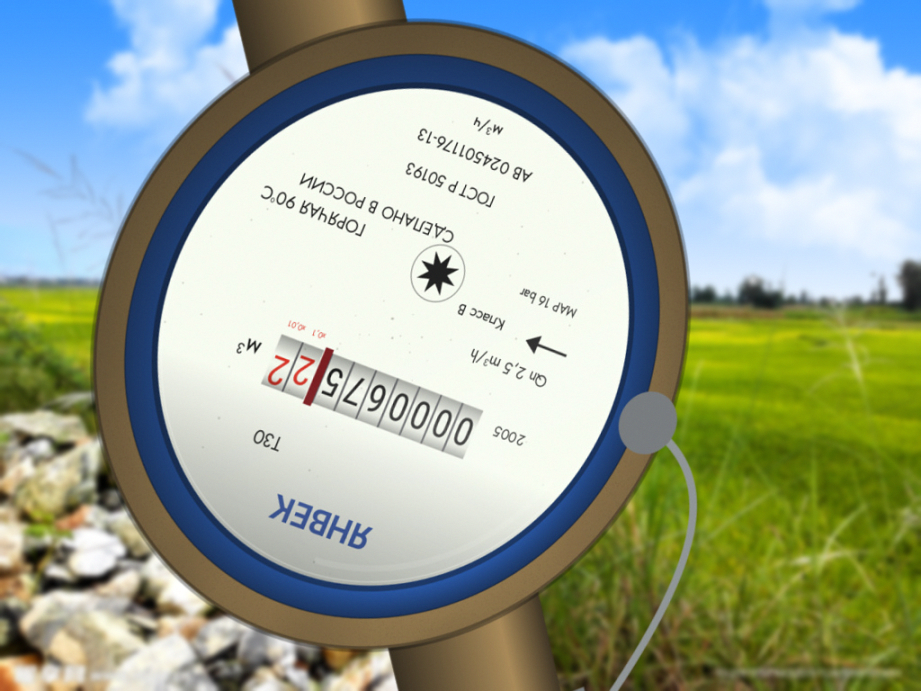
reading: 675.22,m³
